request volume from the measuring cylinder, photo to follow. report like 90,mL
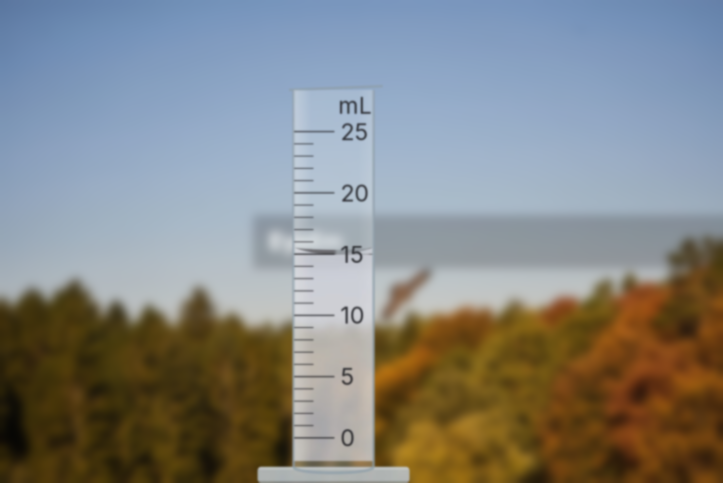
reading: 15,mL
